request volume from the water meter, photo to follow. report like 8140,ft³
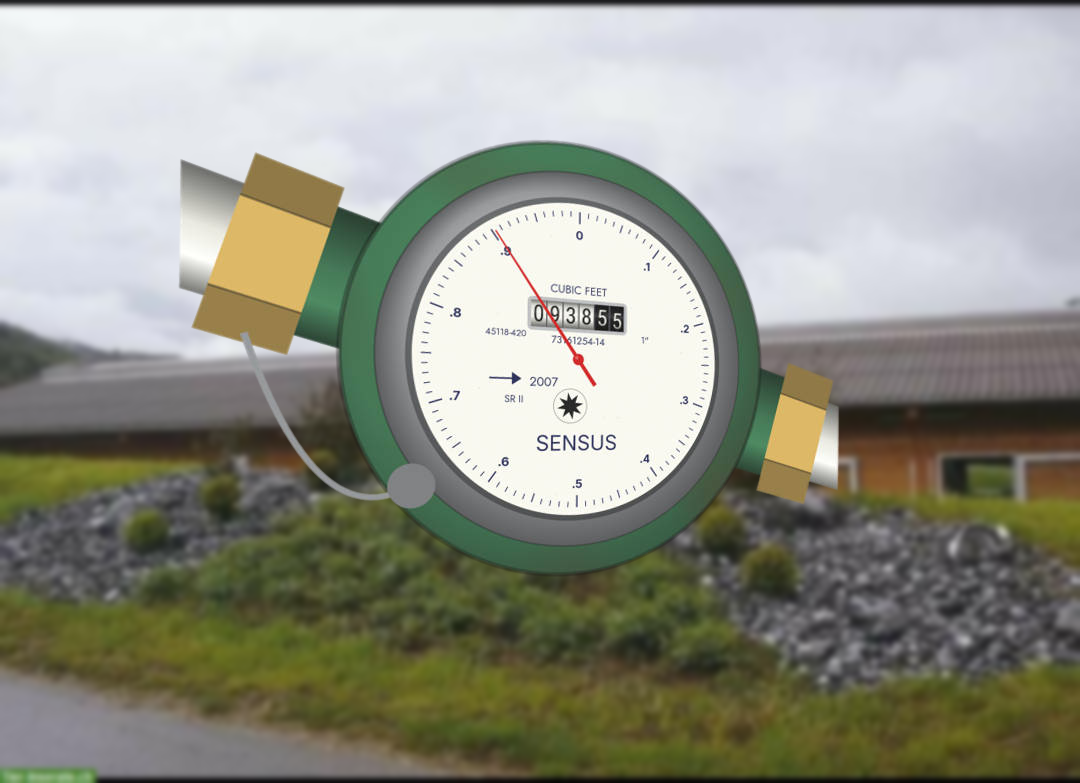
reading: 93854.90,ft³
